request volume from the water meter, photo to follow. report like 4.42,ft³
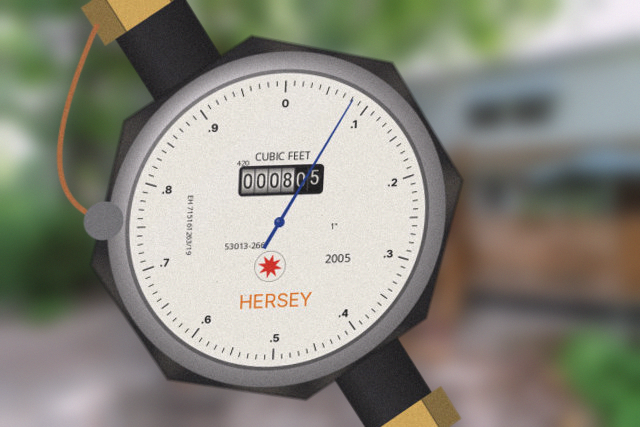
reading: 805.08,ft³
